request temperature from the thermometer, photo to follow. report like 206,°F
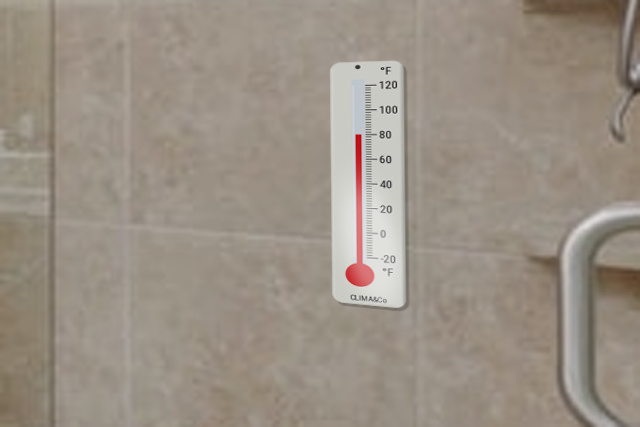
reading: 80,°F
